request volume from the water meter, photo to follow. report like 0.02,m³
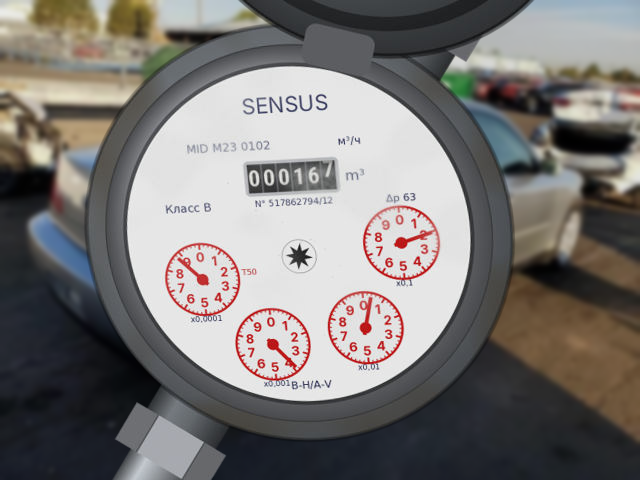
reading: 167.2038,m³
